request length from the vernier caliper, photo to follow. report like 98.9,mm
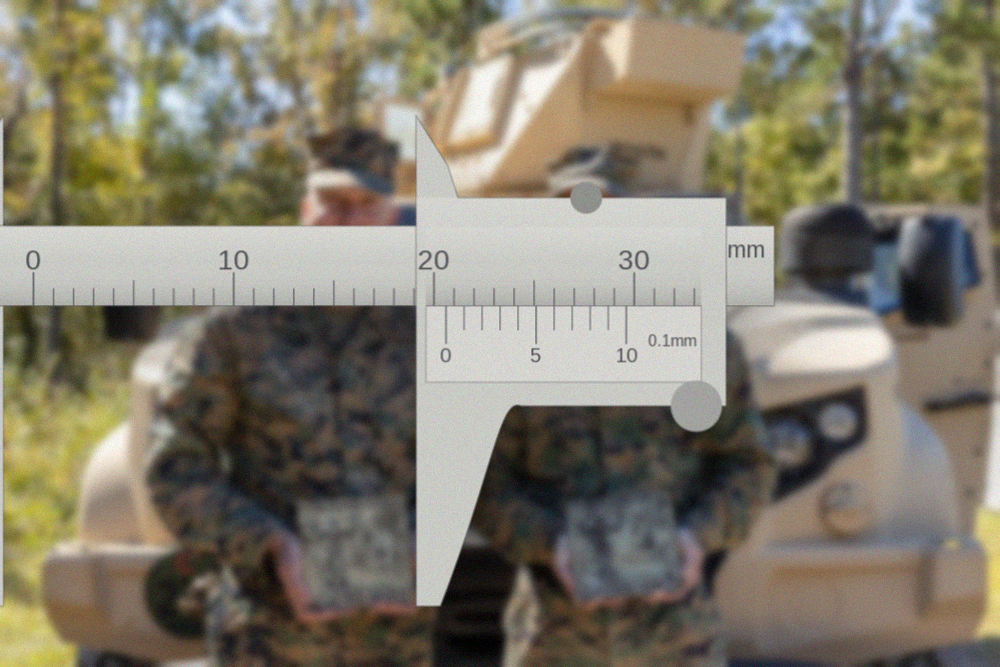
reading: 20.6,mm
